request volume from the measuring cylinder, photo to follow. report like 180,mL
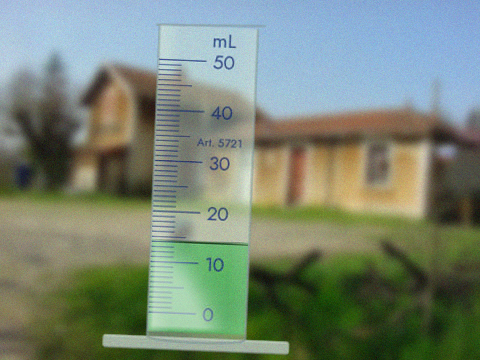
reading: 14,mL
